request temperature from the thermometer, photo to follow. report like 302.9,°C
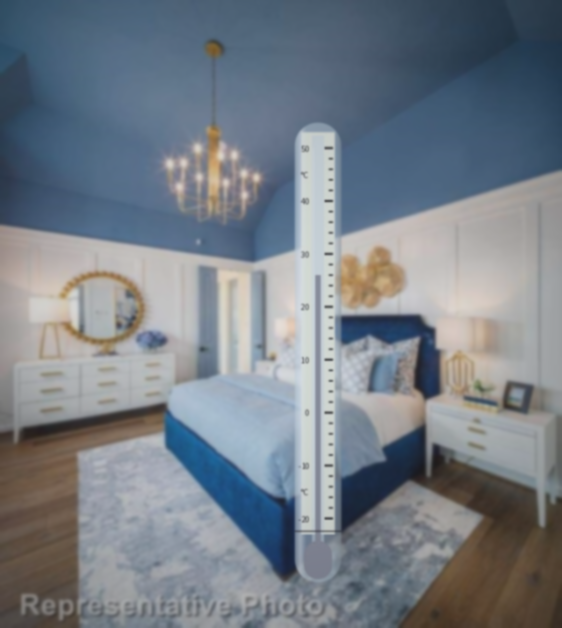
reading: 26,°C
